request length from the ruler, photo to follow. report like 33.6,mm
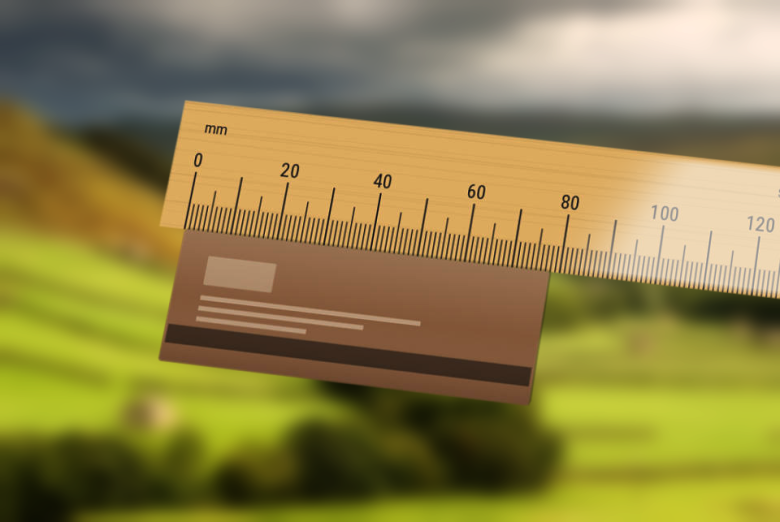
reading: 78,mm
